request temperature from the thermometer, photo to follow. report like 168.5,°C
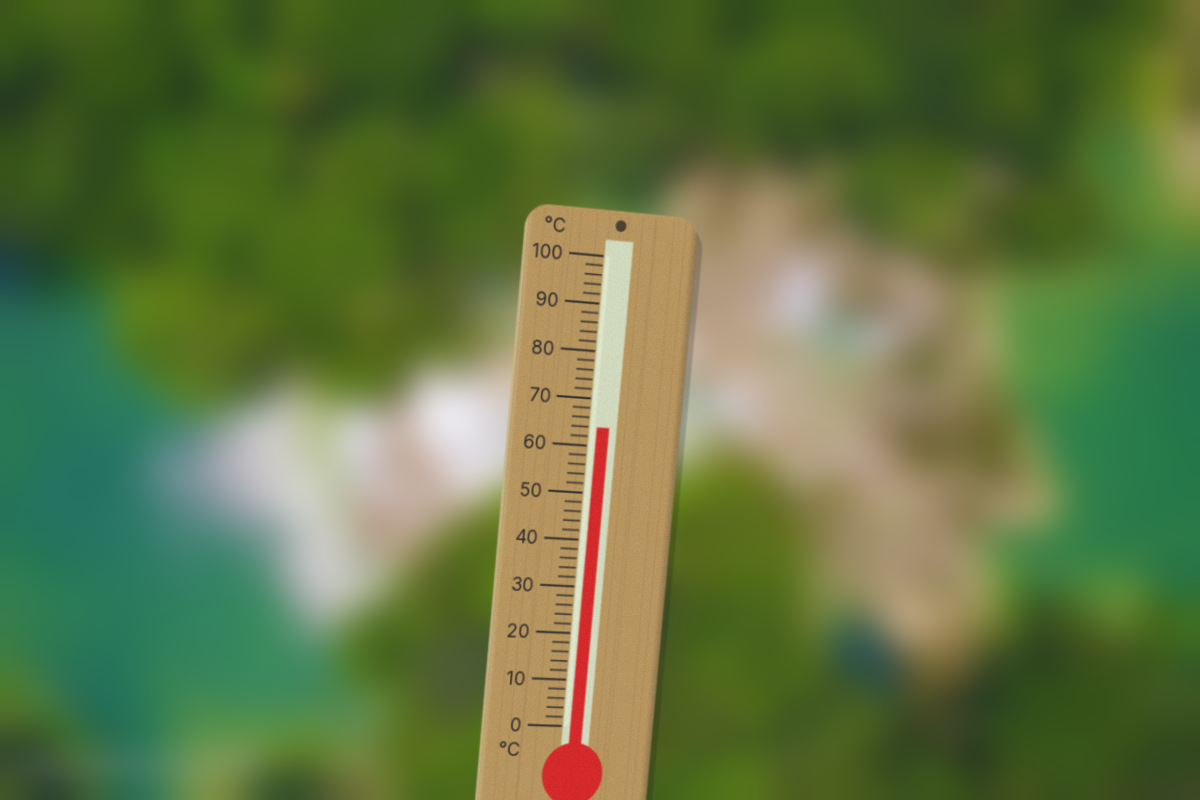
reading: 64,°C
